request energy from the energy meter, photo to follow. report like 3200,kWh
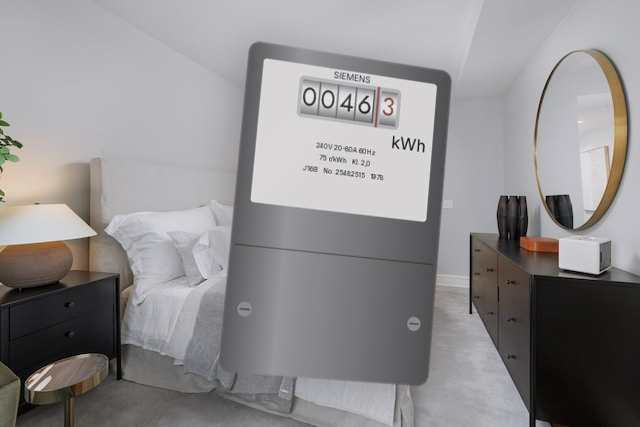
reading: 46.3,kWh
